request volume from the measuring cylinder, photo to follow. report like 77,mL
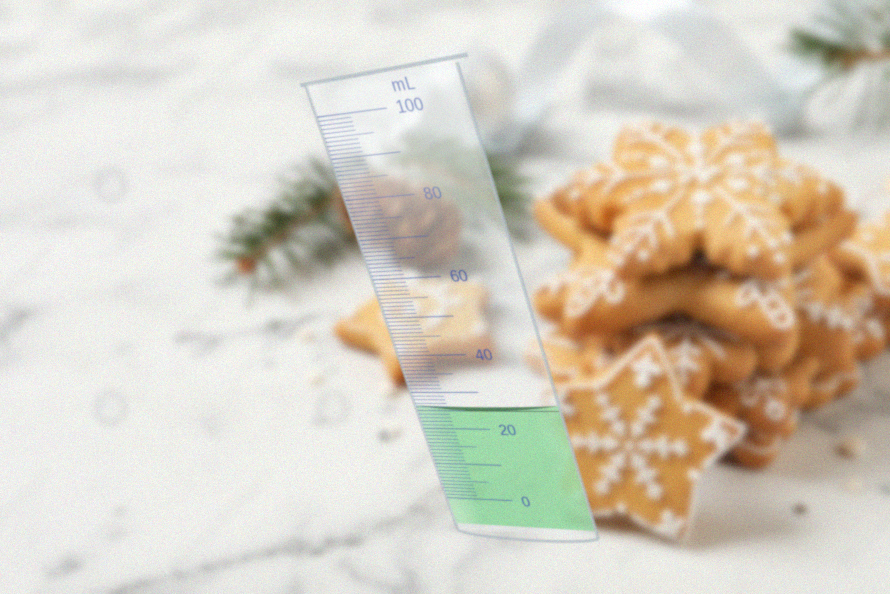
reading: 25,mL
